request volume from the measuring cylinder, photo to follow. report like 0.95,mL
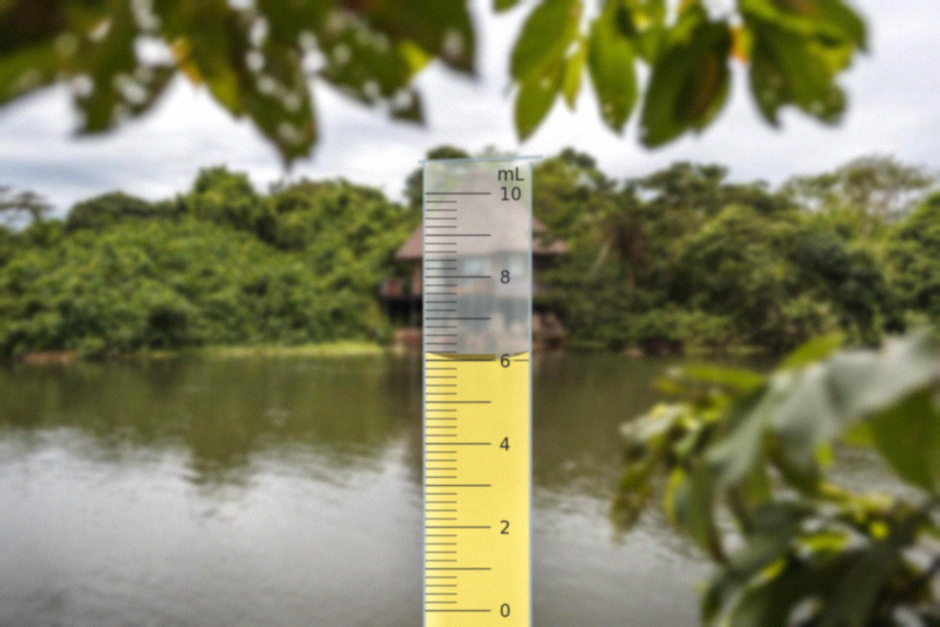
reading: 6,mL
